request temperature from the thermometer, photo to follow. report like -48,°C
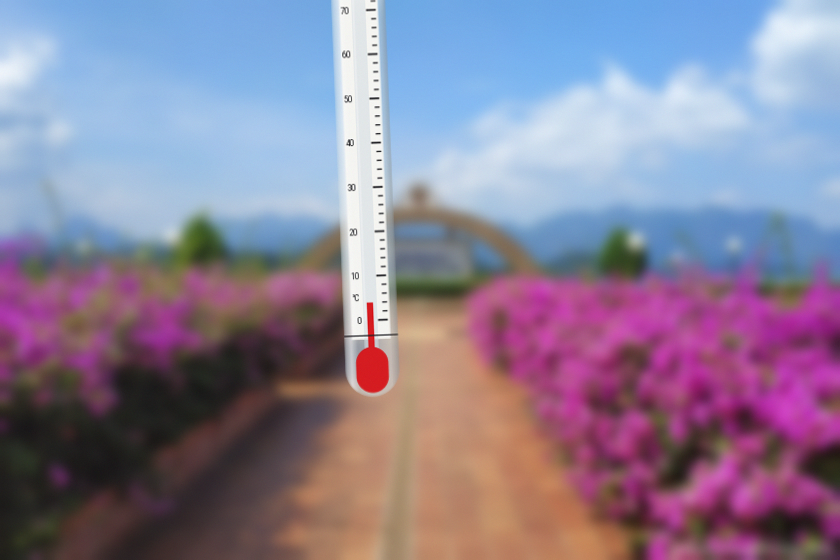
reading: 4,°C
